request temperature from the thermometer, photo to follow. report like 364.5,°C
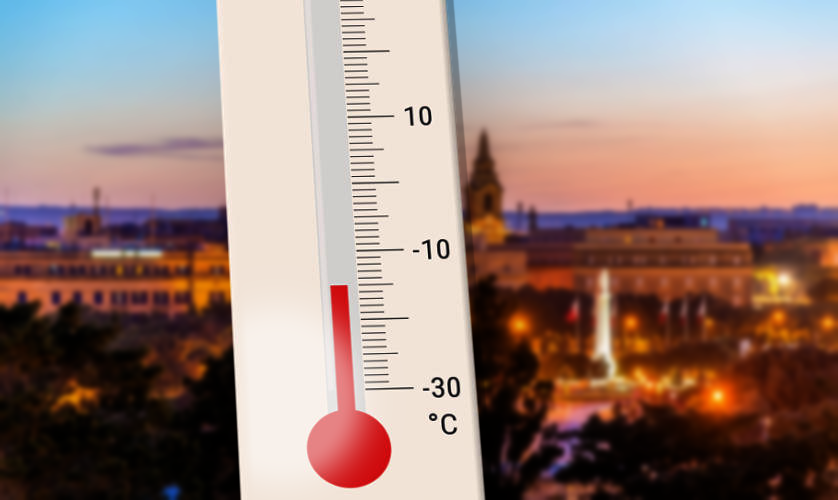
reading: -15,°C
